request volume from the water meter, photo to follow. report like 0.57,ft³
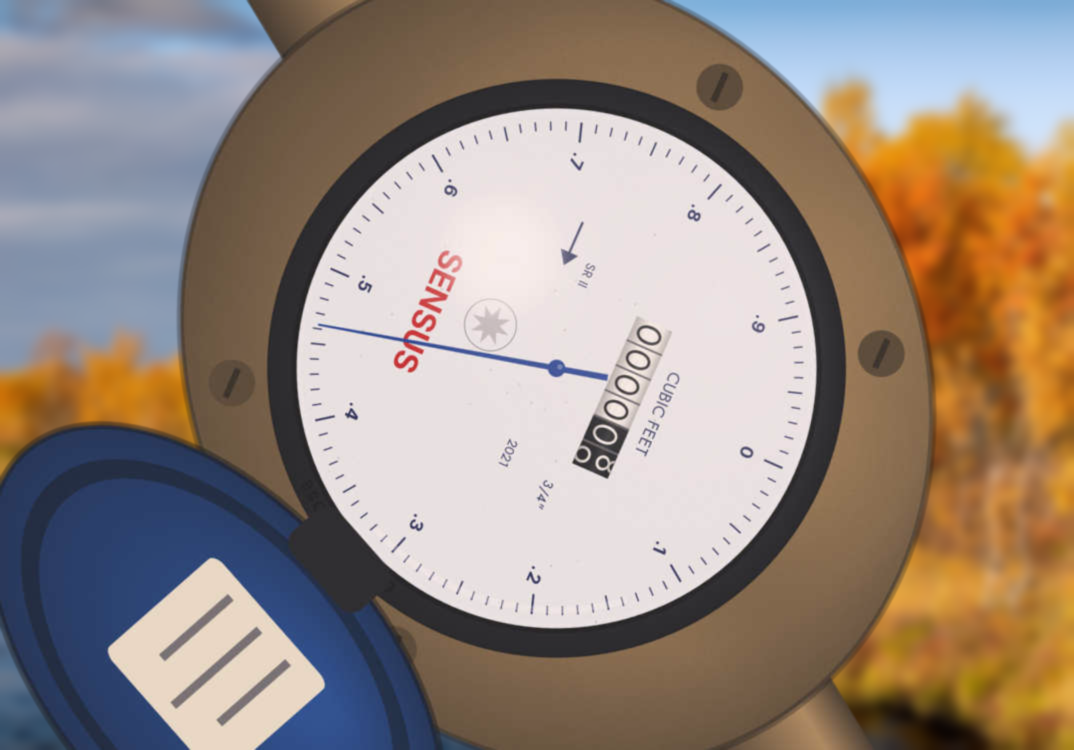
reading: 8.46,ft³
